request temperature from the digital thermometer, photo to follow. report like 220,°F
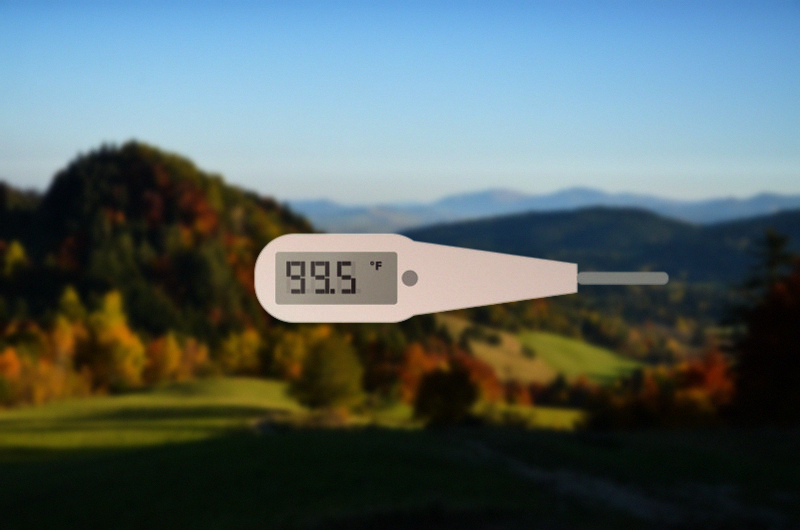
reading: 99.5,°F
